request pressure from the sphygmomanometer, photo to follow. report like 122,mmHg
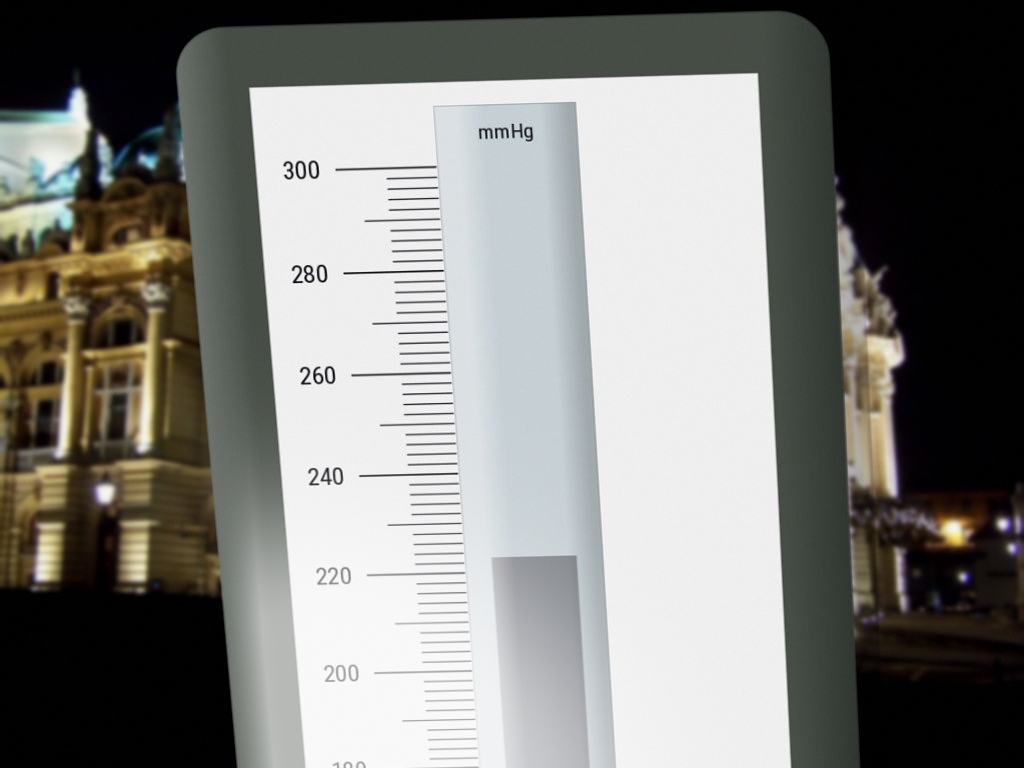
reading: 223,mmHg
